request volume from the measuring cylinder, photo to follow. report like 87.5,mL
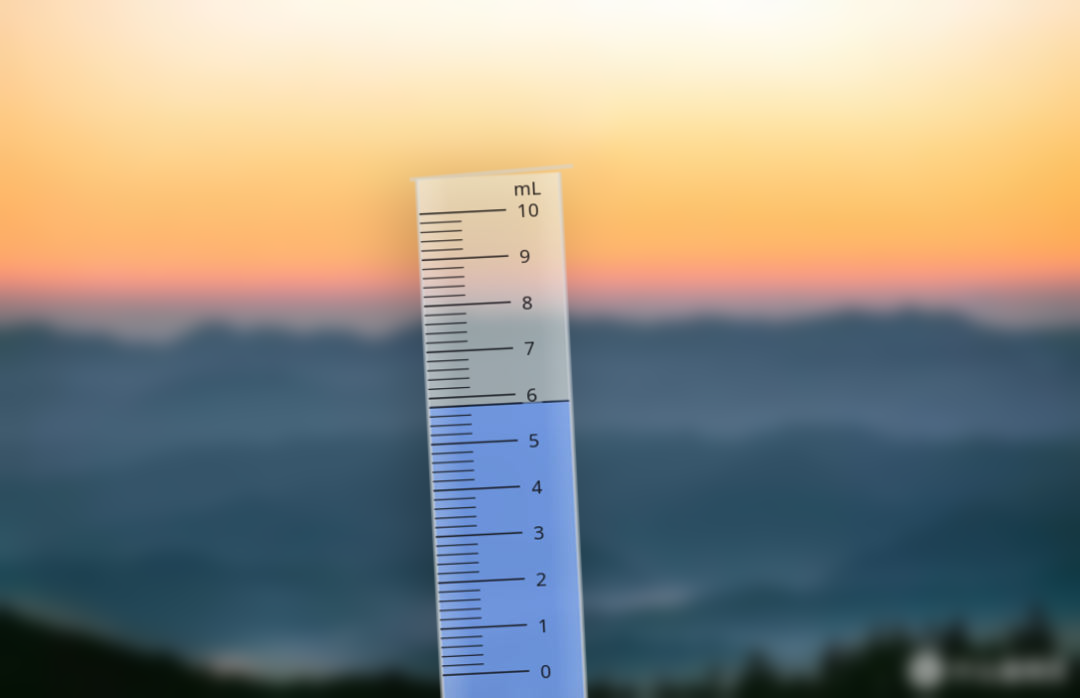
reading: 5.8,mL
